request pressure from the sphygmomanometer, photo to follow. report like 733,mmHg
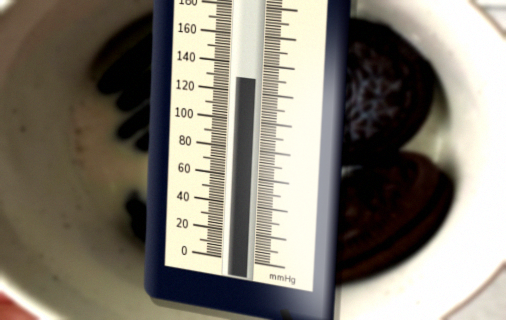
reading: 130,mmHg
